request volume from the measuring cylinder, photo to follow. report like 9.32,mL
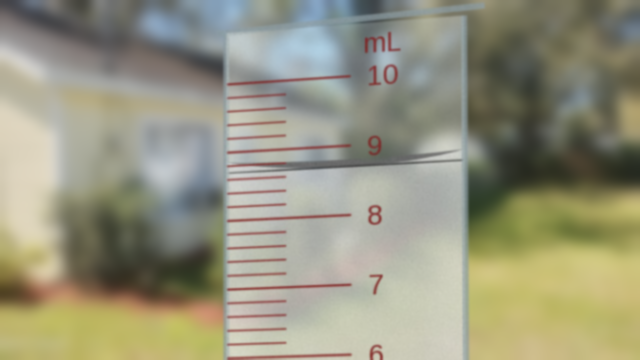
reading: 8.7,mL
